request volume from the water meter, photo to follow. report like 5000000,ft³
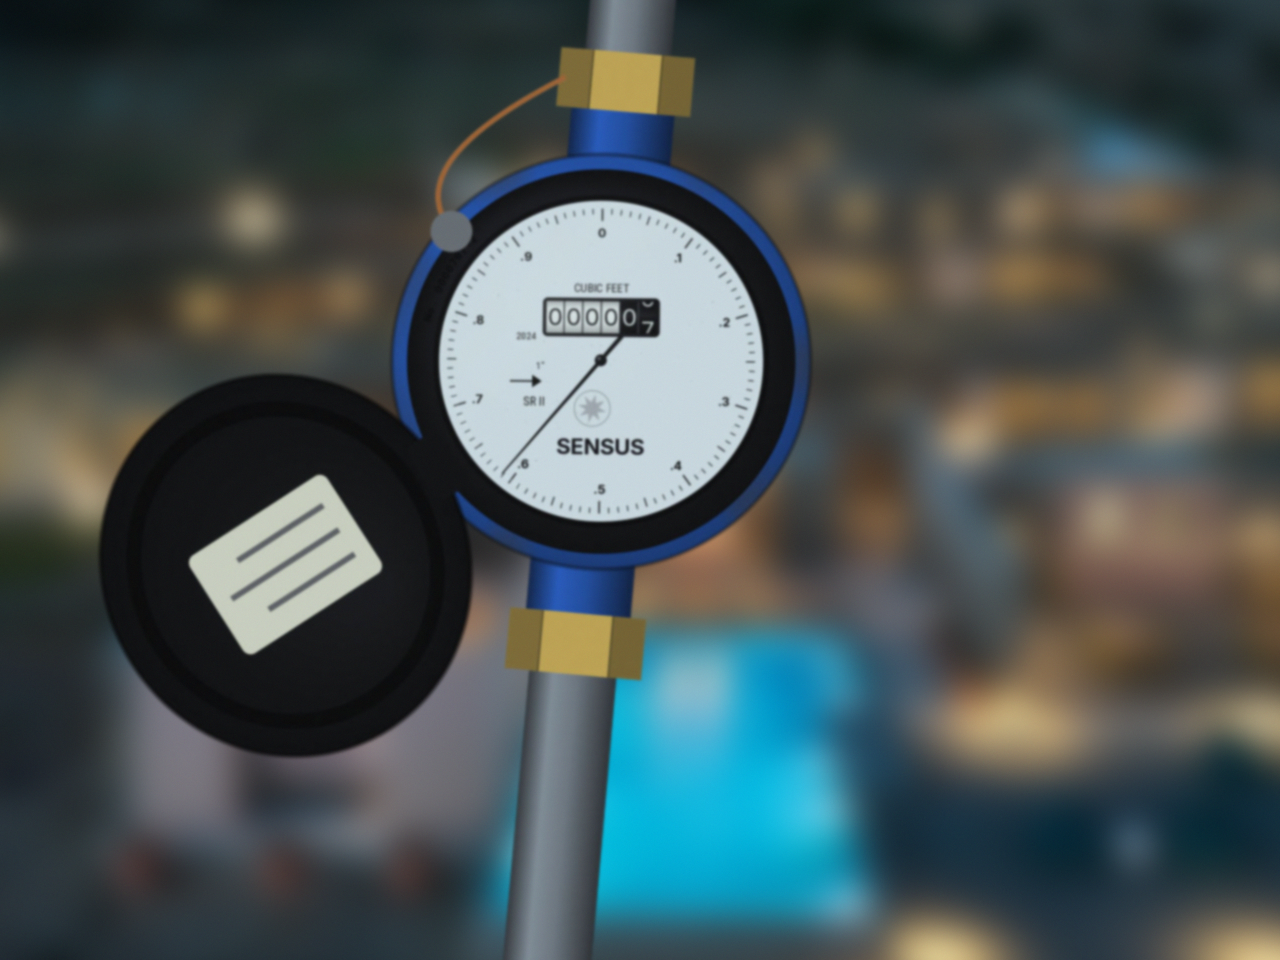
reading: 6.61,ft³
